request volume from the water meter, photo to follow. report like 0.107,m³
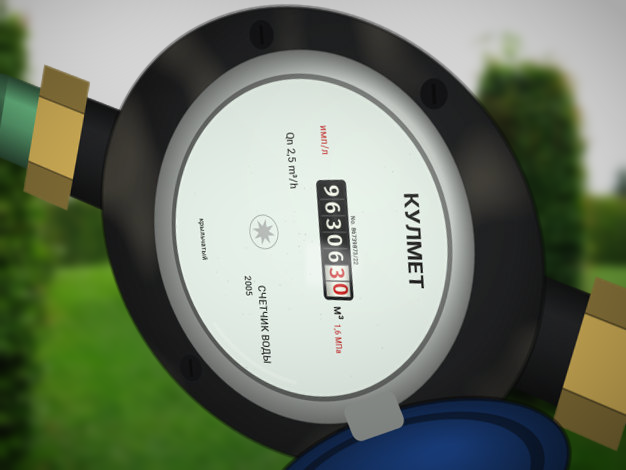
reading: 96306.30,m³
